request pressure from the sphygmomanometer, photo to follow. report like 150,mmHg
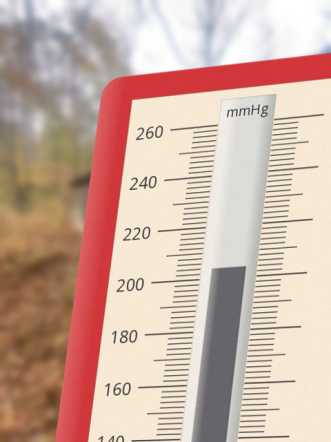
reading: 204,mmHg
